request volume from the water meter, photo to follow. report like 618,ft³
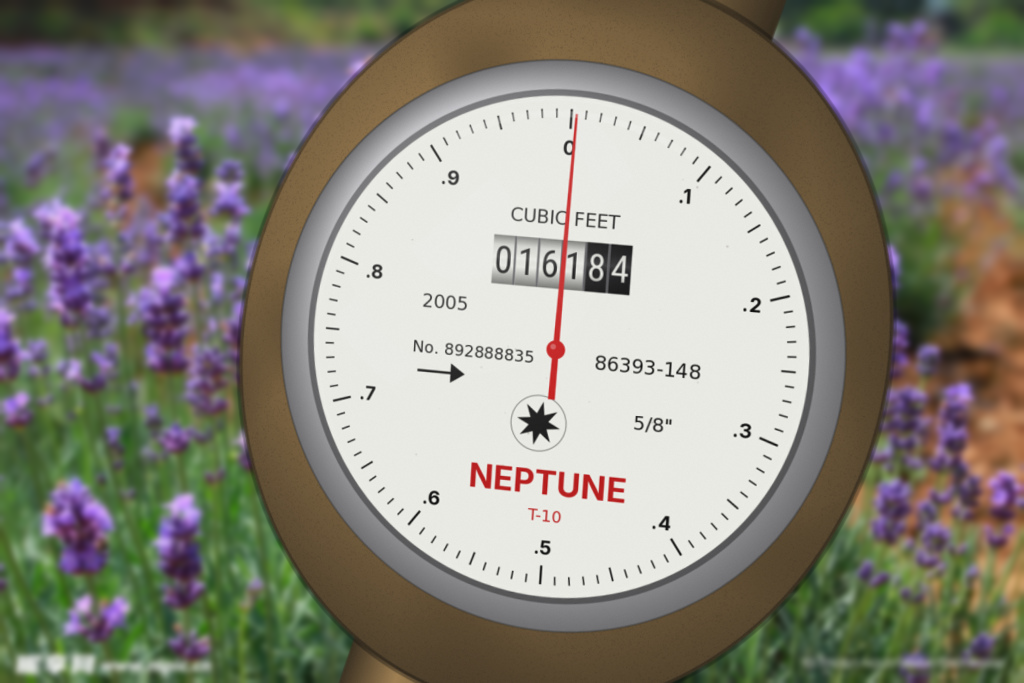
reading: 16184.00,ft³
